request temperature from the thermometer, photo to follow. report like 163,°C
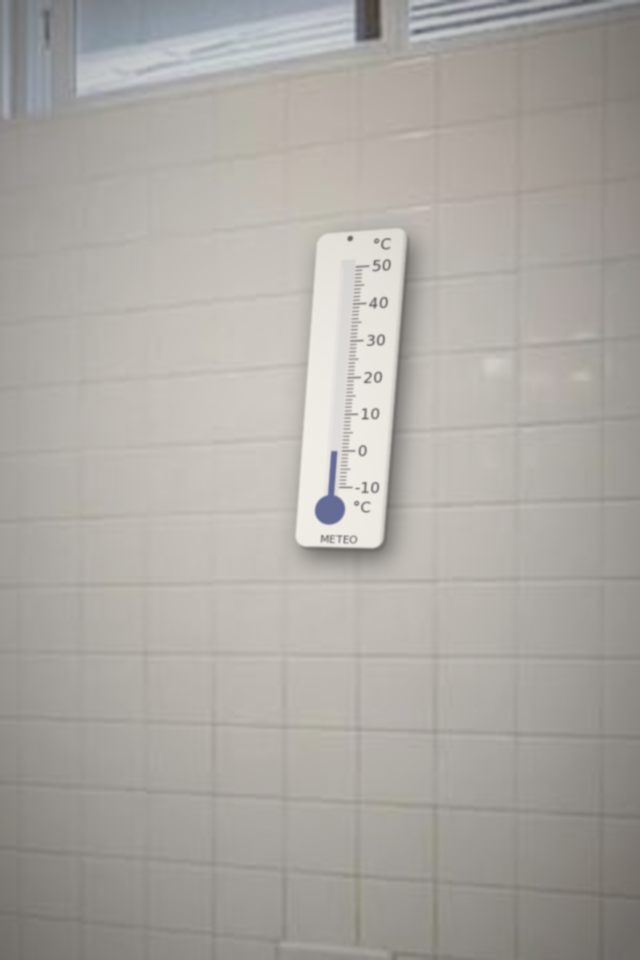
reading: 0,°C
